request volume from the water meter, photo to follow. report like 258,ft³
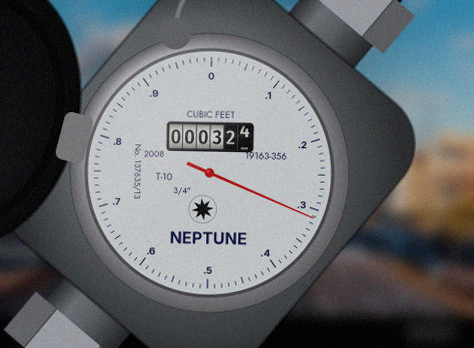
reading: 324.31,ft³
